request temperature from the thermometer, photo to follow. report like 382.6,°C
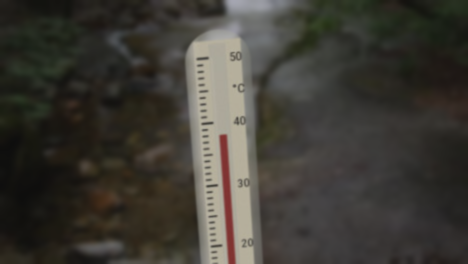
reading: 38,°C
